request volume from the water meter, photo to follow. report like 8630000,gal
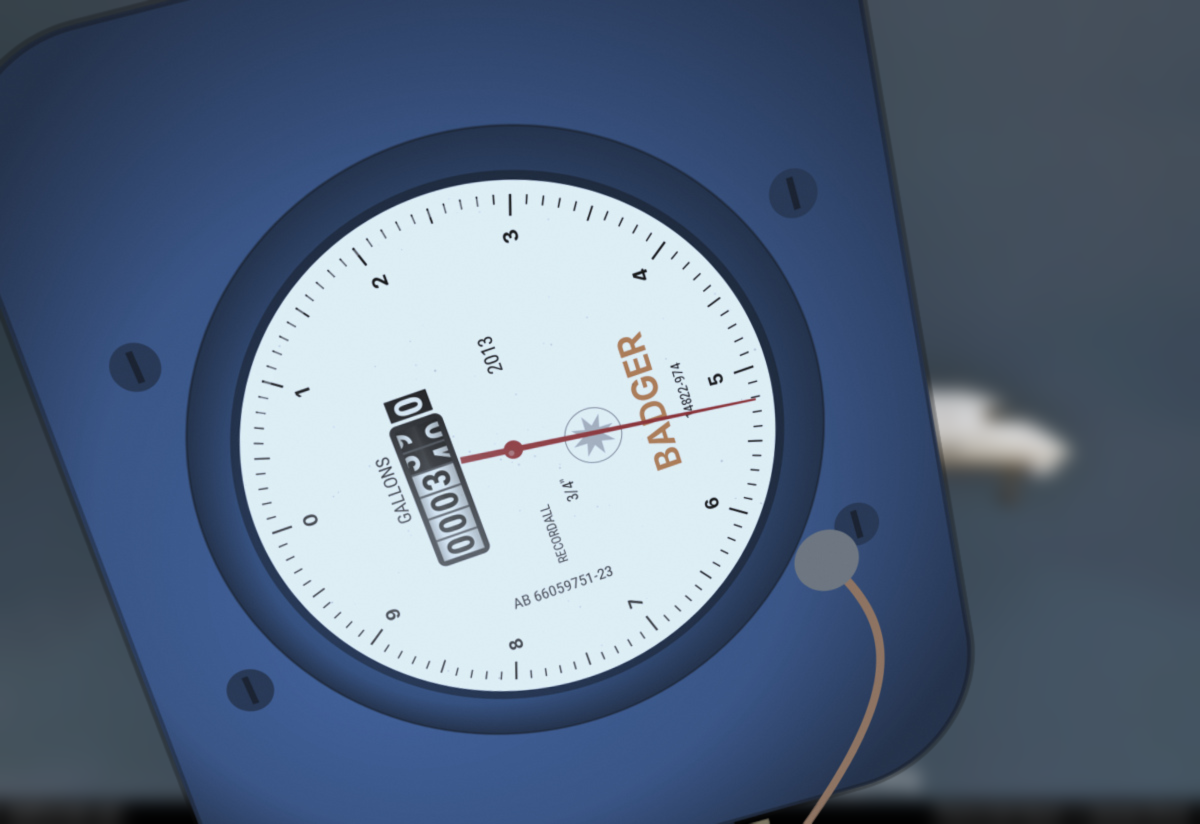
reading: 3395.2,gal
